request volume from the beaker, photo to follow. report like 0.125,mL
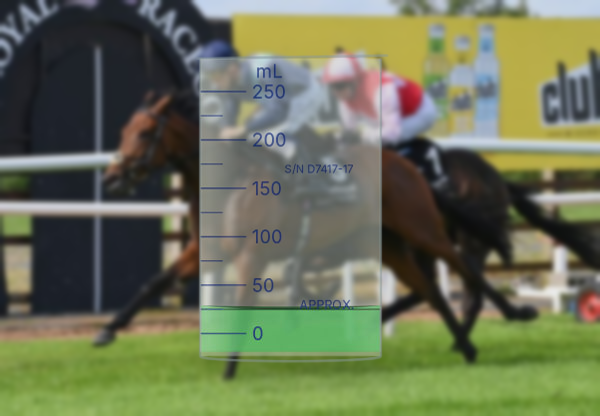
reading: 25,mL
